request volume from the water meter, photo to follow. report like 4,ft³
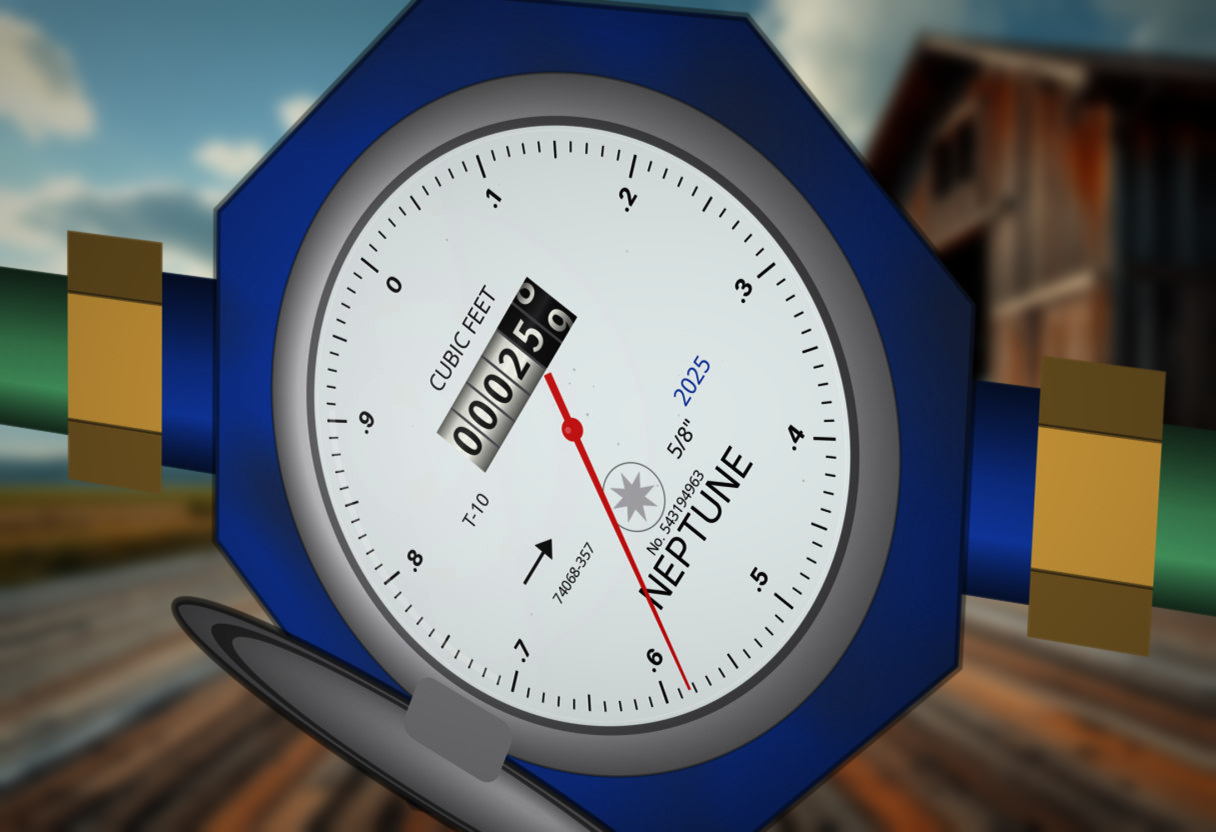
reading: 258.58,ft³
